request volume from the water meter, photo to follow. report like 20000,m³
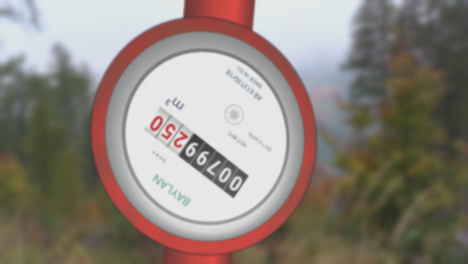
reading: 799.250,m³
